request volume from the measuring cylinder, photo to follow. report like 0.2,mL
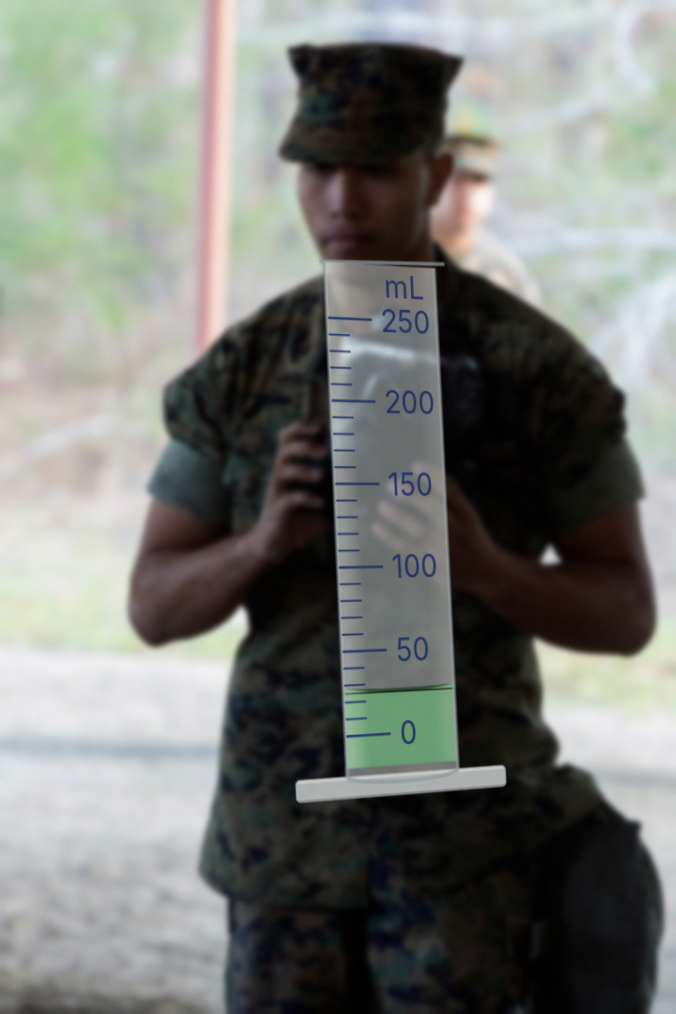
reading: 25,mL
